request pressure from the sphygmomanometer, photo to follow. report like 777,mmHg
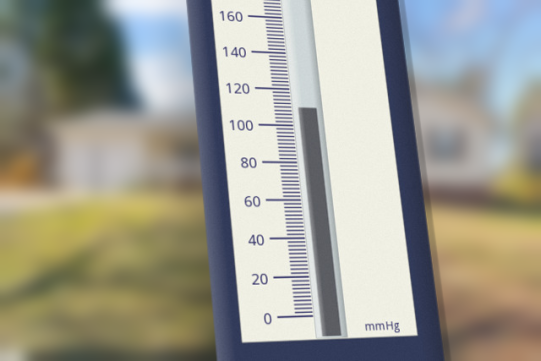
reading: 110,mmHg
